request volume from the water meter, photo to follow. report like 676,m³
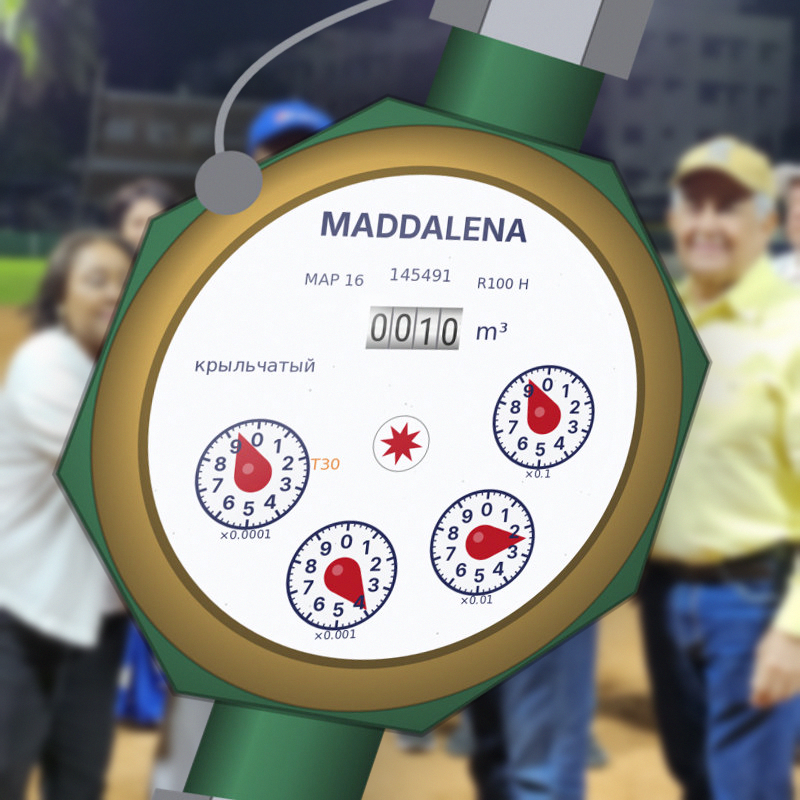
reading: 9.9239,m³
